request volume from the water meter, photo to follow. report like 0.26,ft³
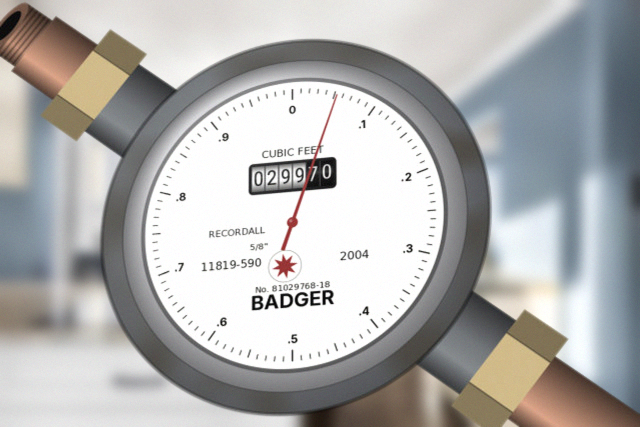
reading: 29970.05,ft³
